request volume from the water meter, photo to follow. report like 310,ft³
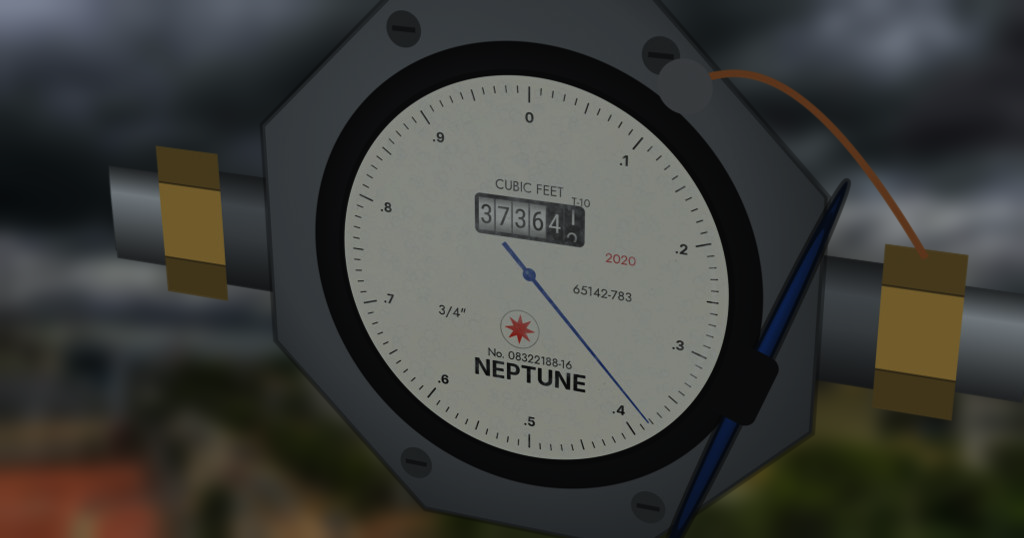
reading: 373641.38,ft³
